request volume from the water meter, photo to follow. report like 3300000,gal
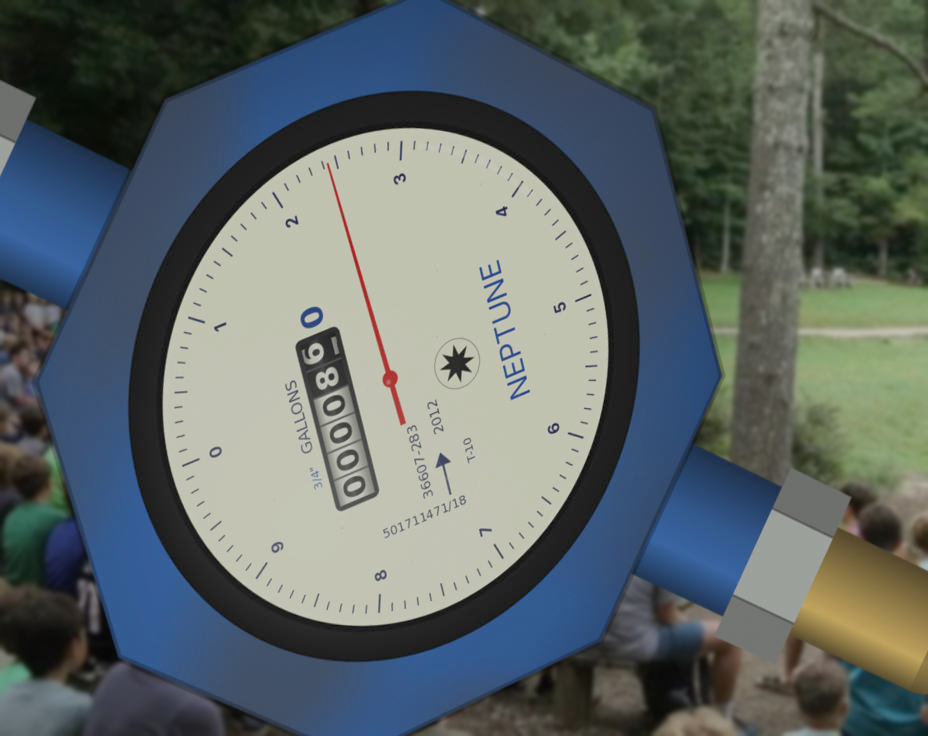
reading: 862.4,gal
